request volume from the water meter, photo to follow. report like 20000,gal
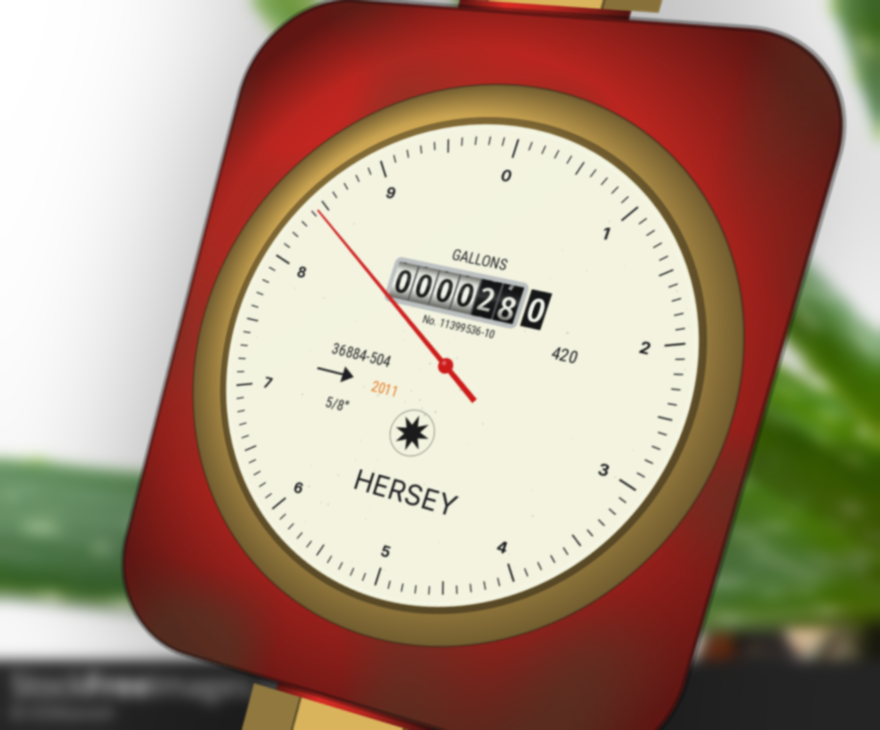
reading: 278.4,gal
